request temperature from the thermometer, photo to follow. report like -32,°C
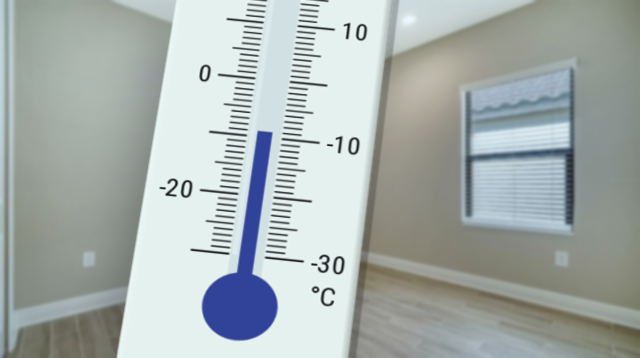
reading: -9,°C
